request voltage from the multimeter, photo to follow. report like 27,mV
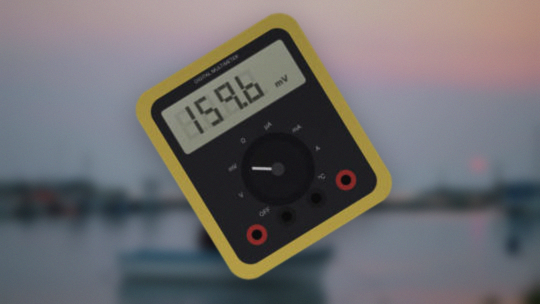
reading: 159.6,mV
